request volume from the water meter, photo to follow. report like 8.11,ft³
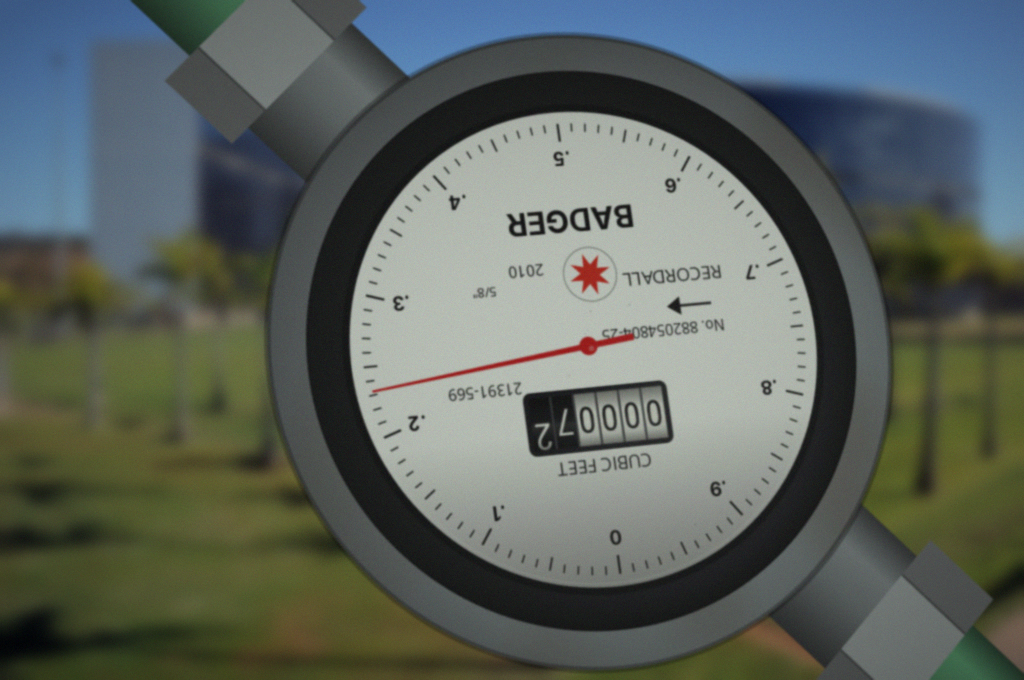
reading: 72.23,ft³
